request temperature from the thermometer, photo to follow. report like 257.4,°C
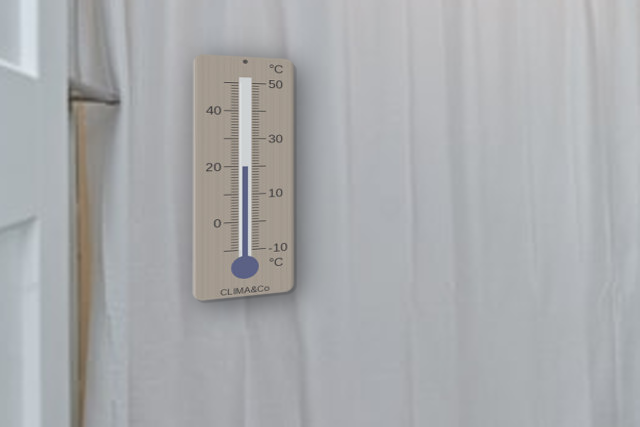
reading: 20,°C
